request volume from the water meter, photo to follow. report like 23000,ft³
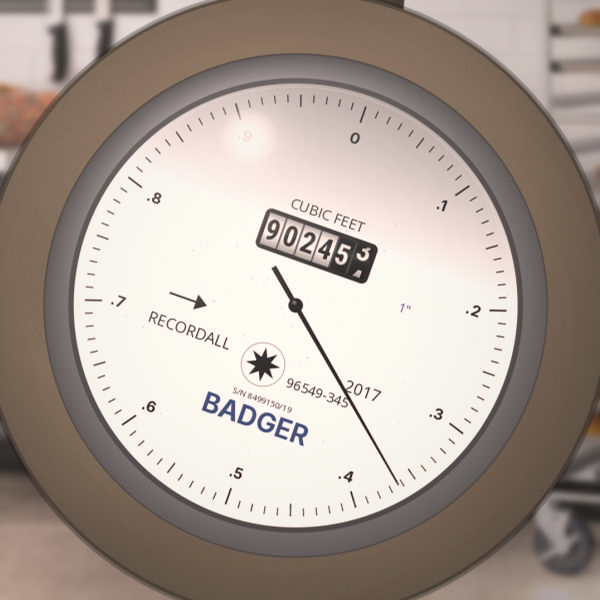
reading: 902453.36,ft³
